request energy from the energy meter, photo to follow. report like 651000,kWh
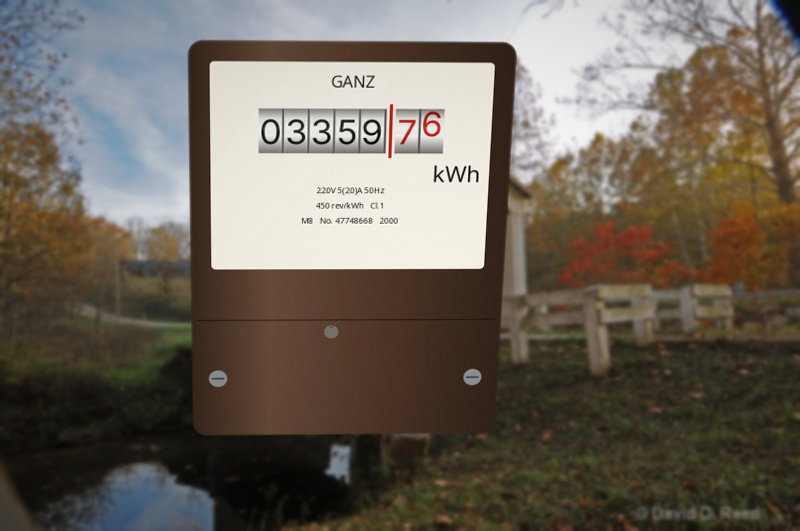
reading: 3359.76,kWh
